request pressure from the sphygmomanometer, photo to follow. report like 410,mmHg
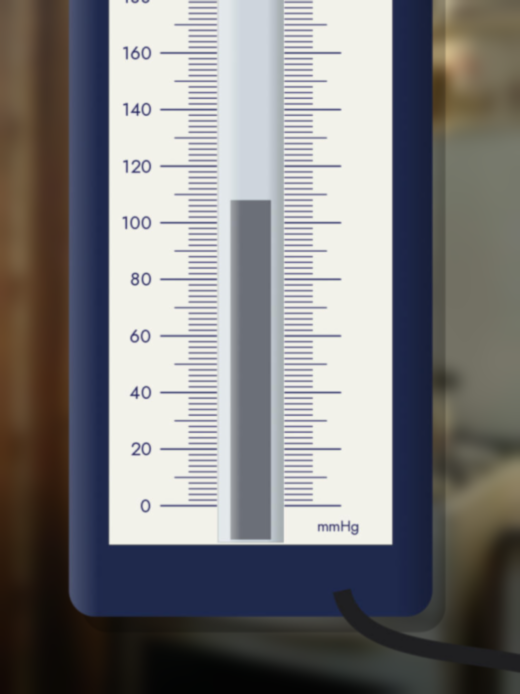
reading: 108,mmHg
